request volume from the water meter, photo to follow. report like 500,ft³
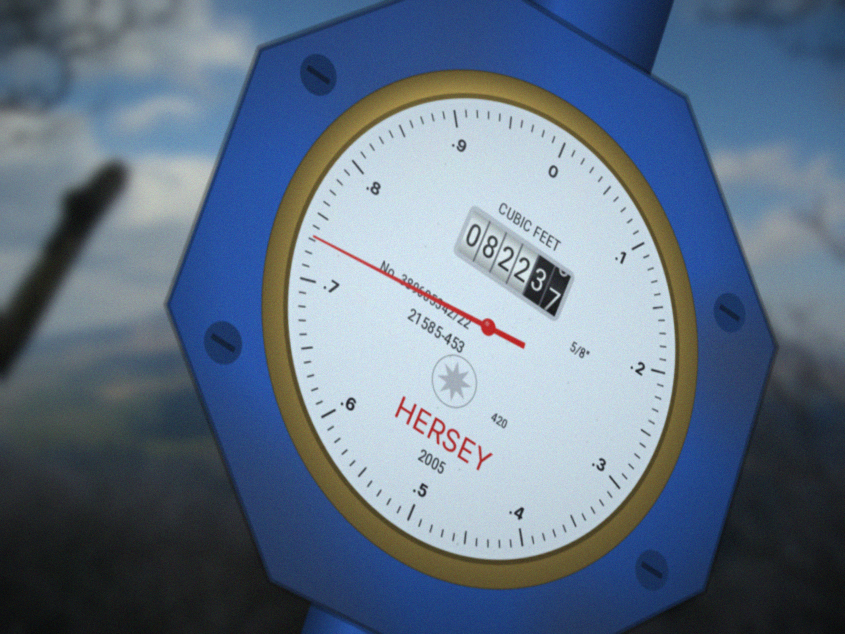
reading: 82236.73,ft³
